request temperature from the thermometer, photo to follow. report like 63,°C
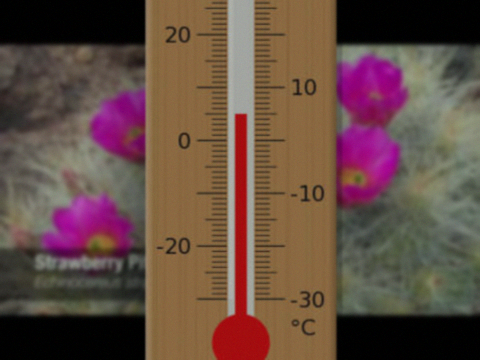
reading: 5,°C
